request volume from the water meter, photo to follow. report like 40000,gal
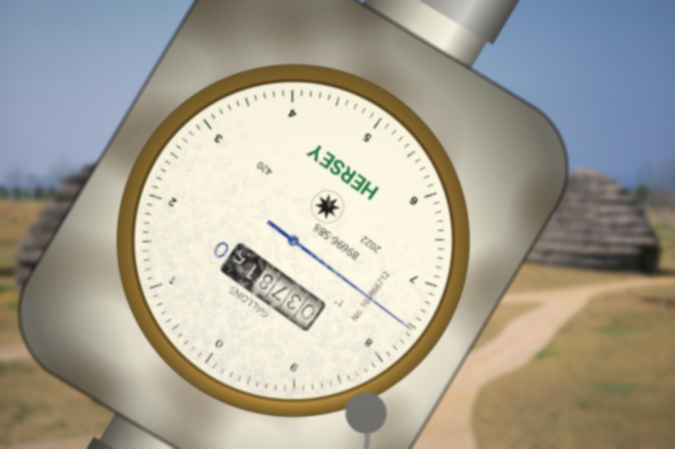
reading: 378147.5,gal
